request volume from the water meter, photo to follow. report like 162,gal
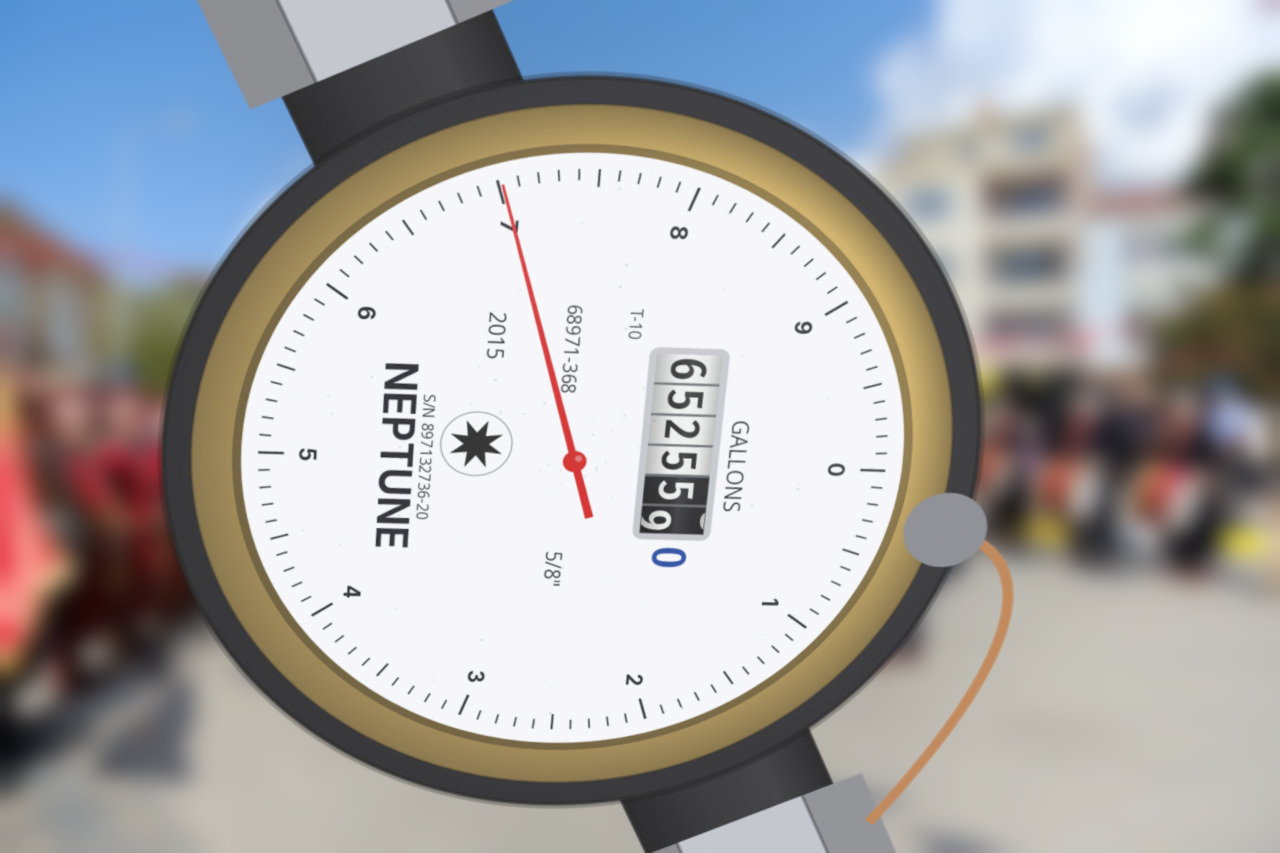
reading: 6525587.0,gal
